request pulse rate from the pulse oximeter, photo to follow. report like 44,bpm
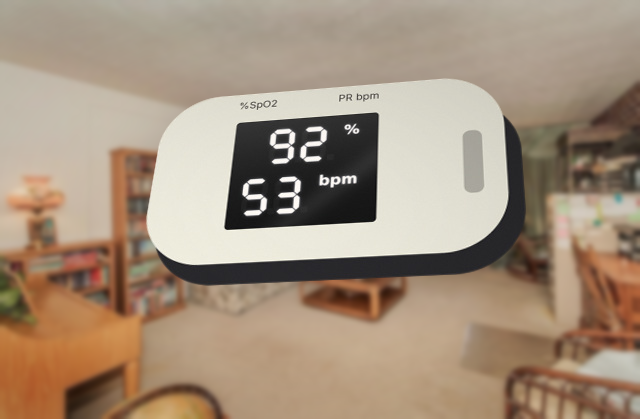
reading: 53,bpm
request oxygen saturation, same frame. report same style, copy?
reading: 92,%
